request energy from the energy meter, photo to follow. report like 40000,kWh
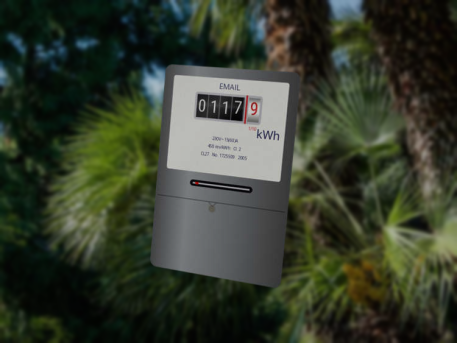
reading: 117.9,kWh
